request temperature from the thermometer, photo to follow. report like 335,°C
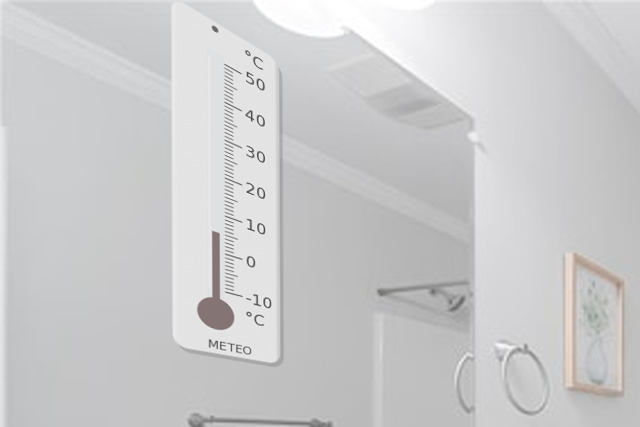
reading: 5,°C
